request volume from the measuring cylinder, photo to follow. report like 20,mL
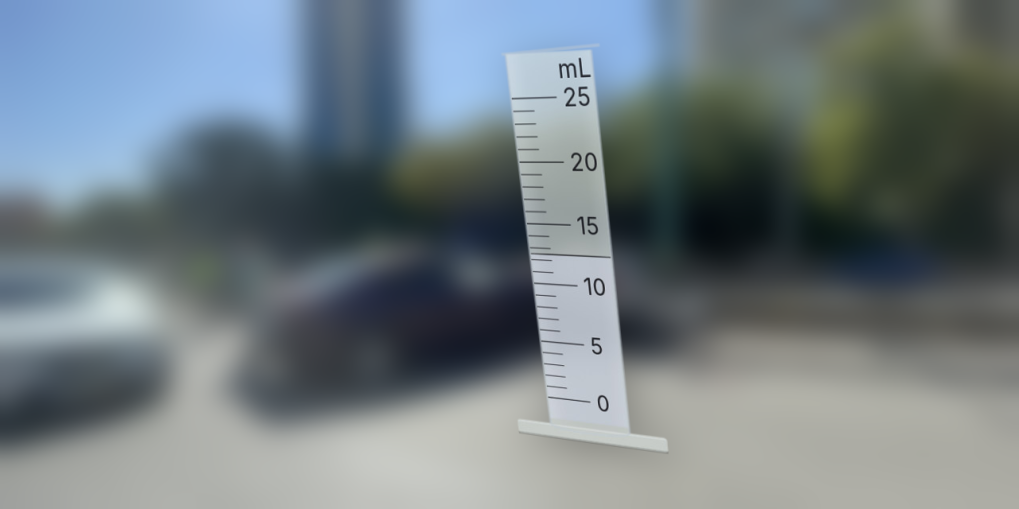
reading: 12.5,mL
